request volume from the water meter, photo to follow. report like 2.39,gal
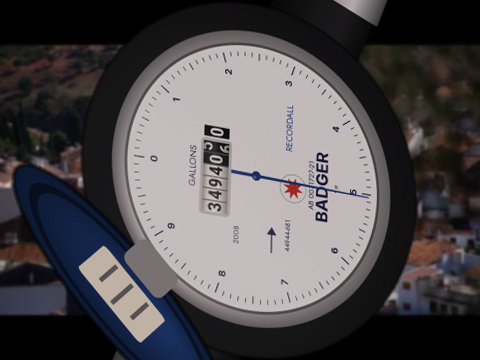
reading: 3494055.0,gal
